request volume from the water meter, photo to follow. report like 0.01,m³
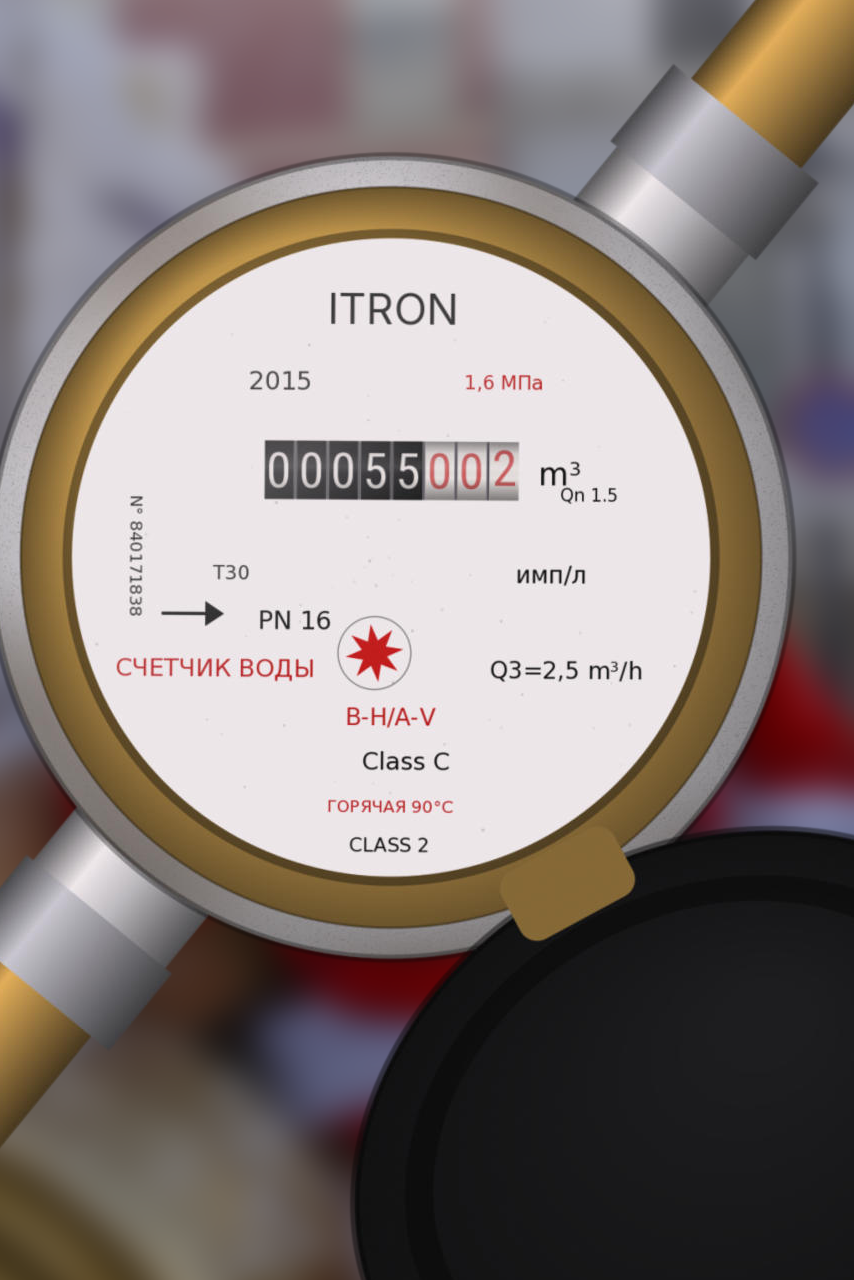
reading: 55.002,m³
